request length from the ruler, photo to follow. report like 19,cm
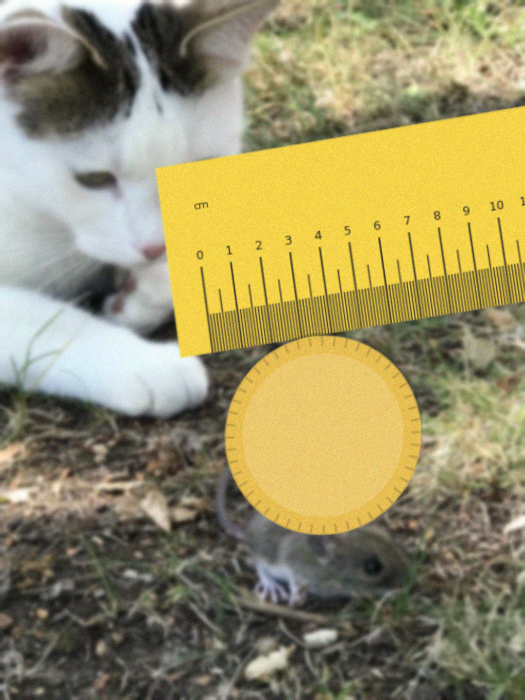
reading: 6.5,cm
